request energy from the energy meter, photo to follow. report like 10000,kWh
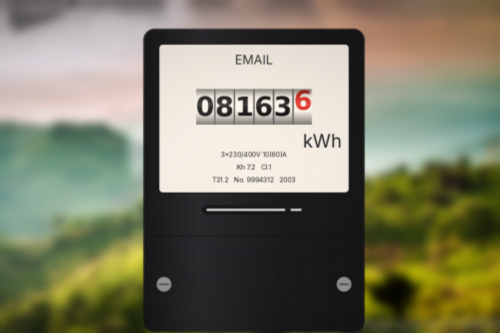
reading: 8163.6,kWh
